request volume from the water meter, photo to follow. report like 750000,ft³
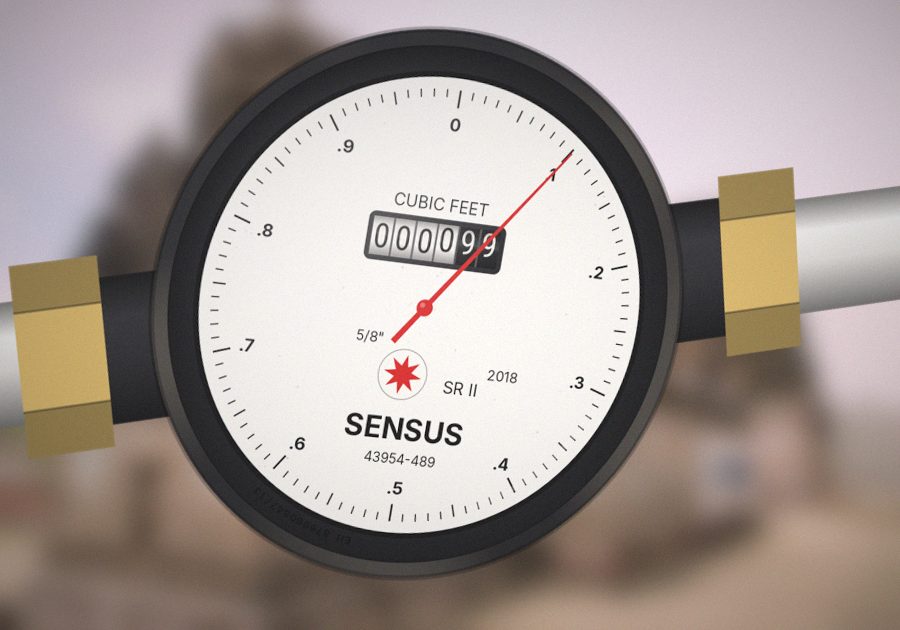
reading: 99.10,ft³
